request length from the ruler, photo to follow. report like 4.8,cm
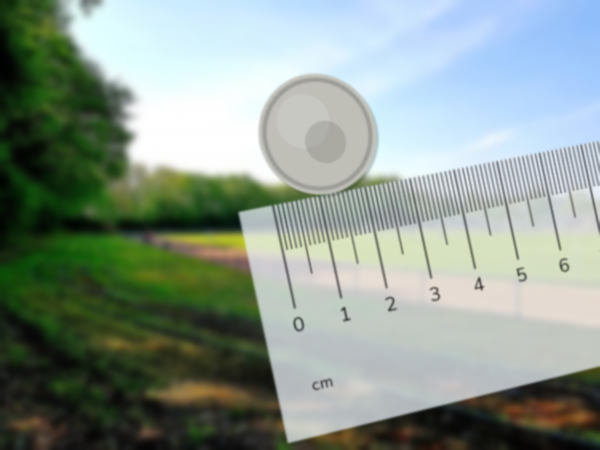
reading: 2.5,cm
